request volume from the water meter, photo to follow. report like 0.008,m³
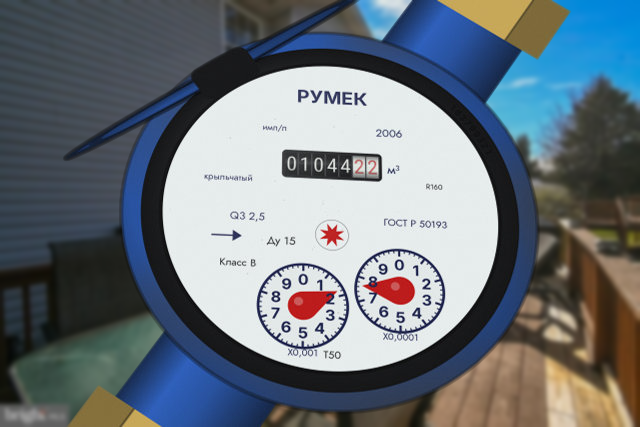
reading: 1044.2217,m³
